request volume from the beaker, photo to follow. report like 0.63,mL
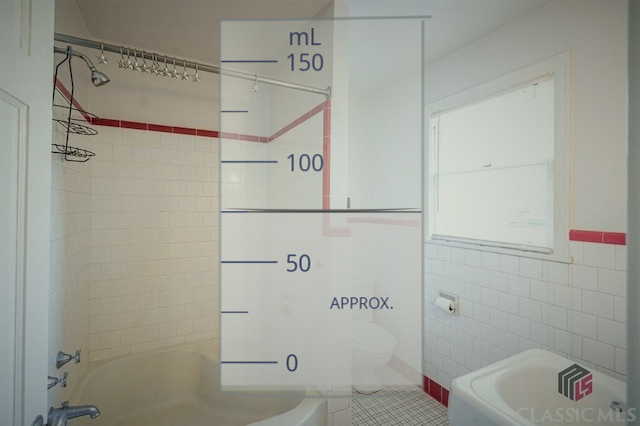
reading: 75,mL
